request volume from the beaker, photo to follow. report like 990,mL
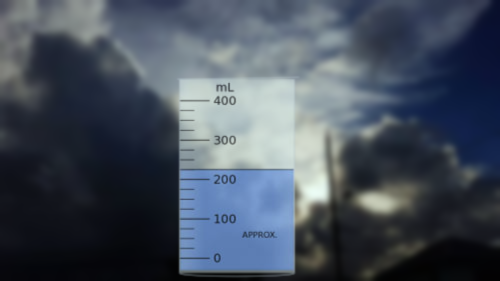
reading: 225,mL
